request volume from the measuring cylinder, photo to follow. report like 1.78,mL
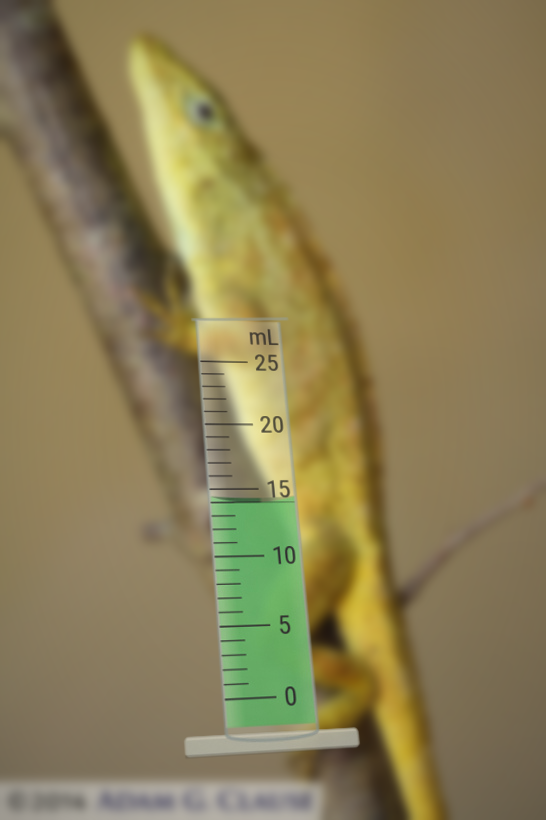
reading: 14,mL
